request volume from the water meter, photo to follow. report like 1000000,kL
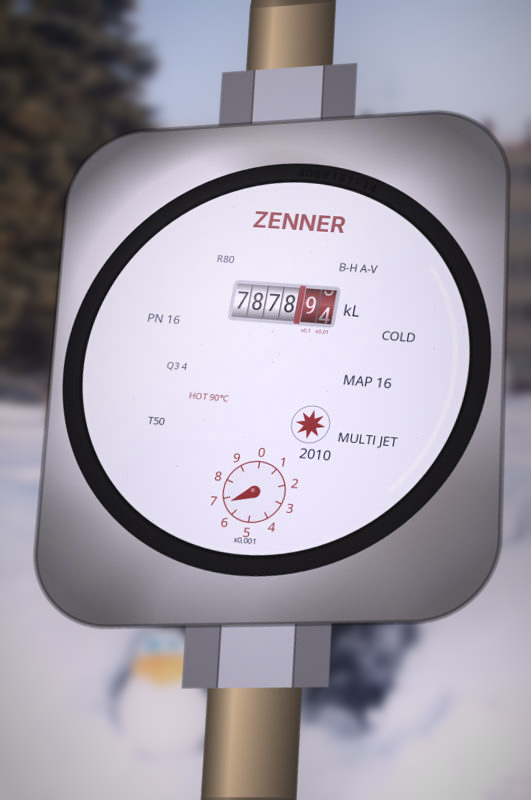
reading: 7878.936,kL
